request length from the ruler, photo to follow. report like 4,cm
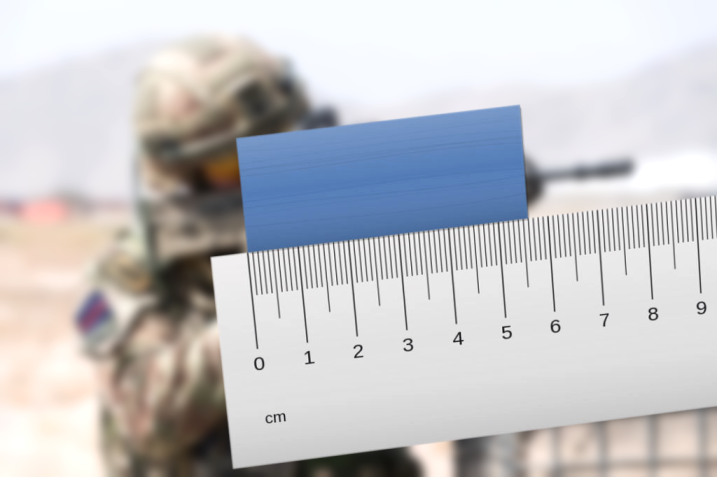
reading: 5.6,cm
